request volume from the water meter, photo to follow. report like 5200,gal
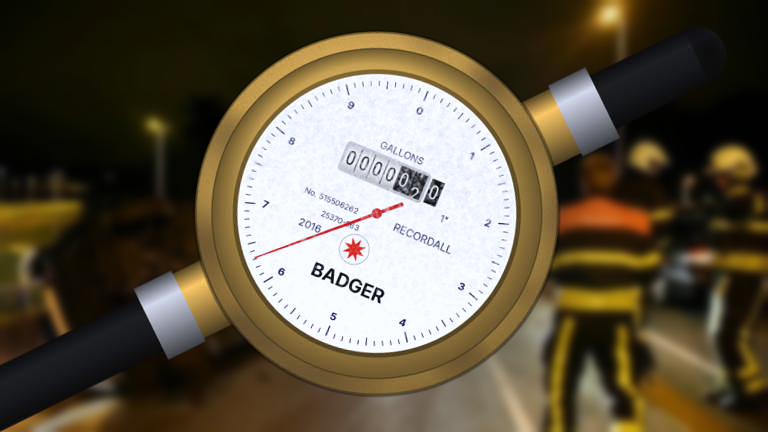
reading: 16.3,gal
